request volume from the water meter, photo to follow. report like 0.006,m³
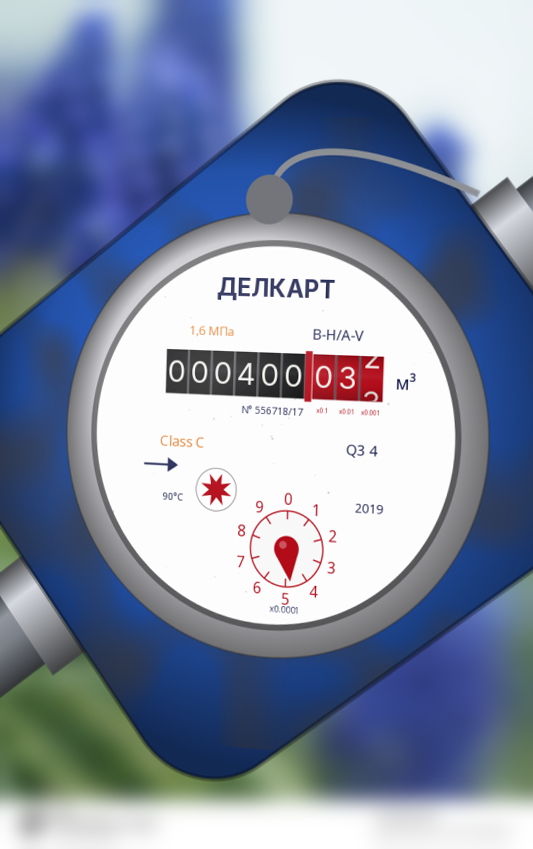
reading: 400.0324,m³
